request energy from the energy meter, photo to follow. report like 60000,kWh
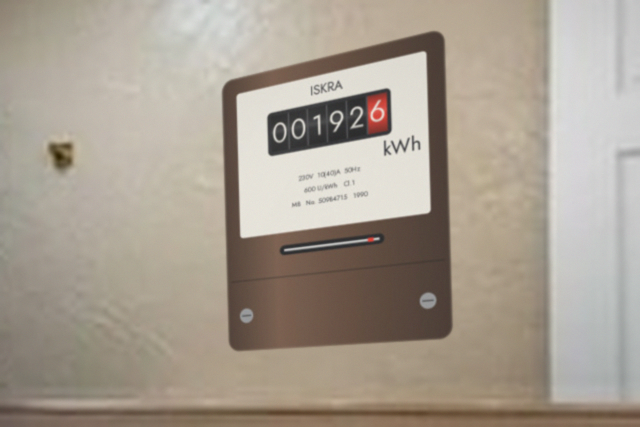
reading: 192.6,kWh
